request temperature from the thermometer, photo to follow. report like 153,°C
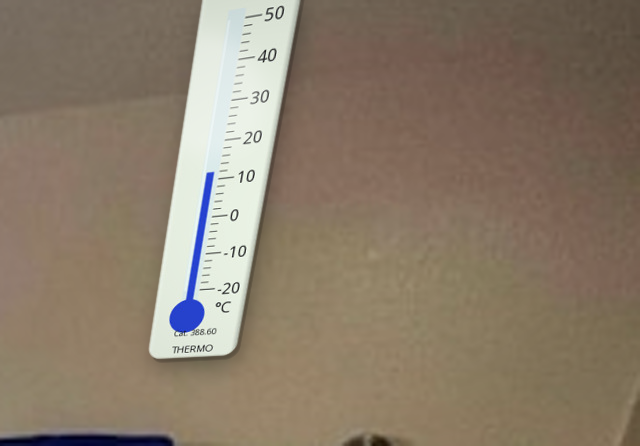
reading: 12,°C
